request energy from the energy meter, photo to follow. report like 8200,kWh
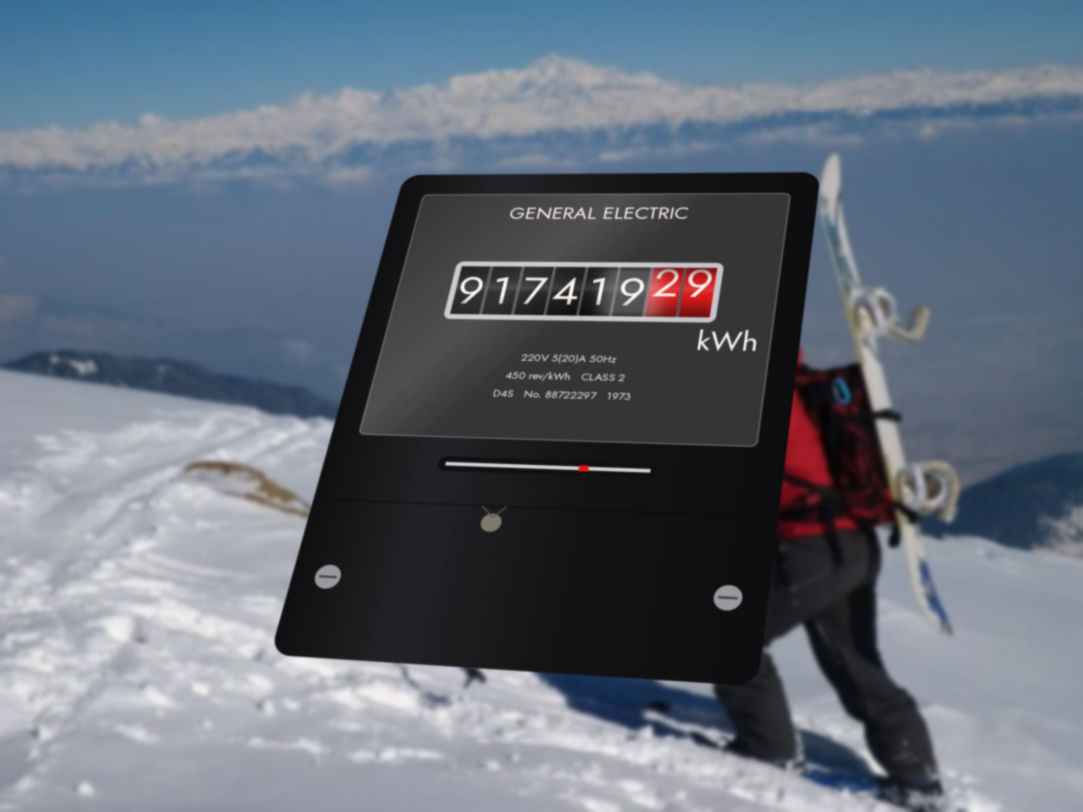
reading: 917419.29,kWh
